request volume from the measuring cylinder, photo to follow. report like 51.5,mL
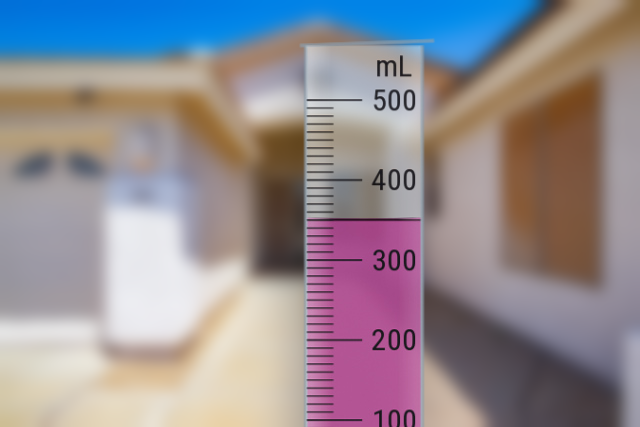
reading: 350,mL
